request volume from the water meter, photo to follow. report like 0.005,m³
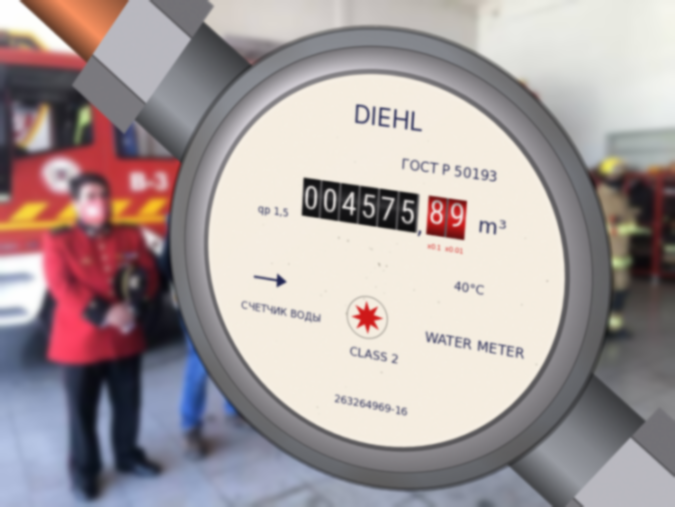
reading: 4575.89,m³
